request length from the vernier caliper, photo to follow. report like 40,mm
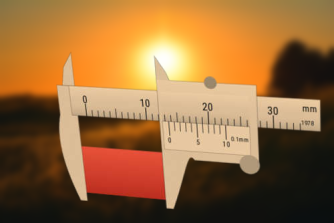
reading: 13.6,mm
